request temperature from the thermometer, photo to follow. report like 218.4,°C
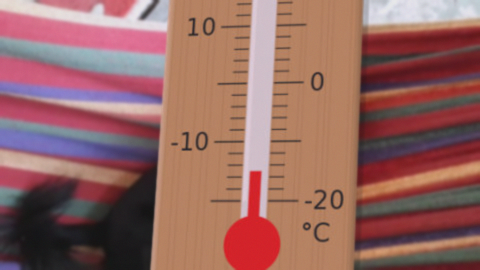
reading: -15,°C
